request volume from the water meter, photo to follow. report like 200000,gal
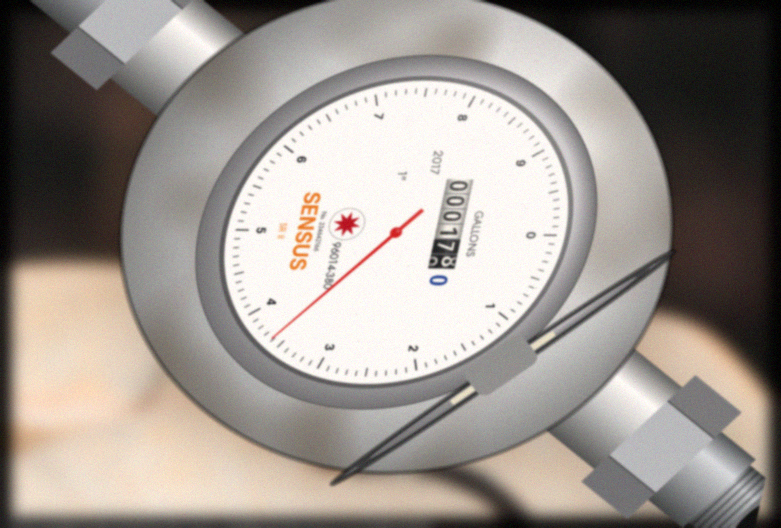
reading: 1783.6,gal
